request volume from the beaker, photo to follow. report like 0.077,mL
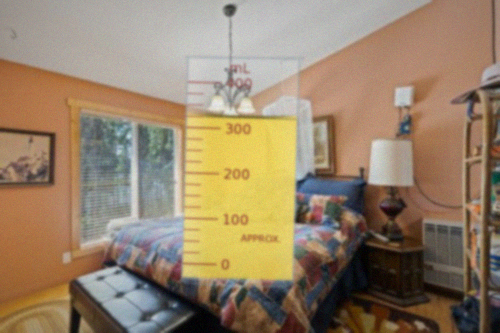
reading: 325,mL
